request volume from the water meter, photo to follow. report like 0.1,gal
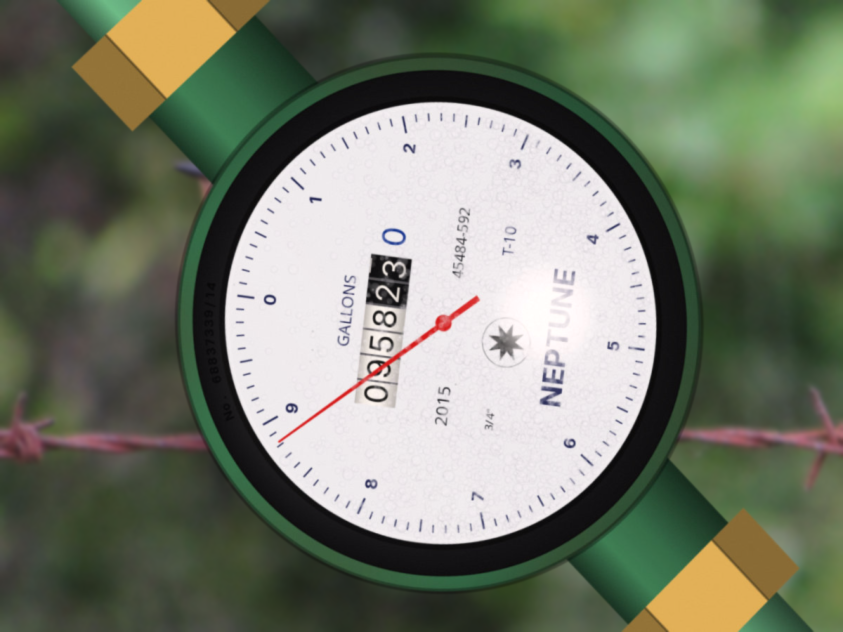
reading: 958228.8,gal
